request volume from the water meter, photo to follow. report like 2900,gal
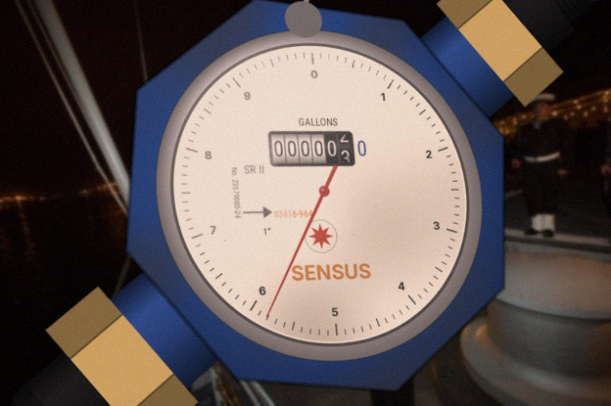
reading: 25.8,gal
